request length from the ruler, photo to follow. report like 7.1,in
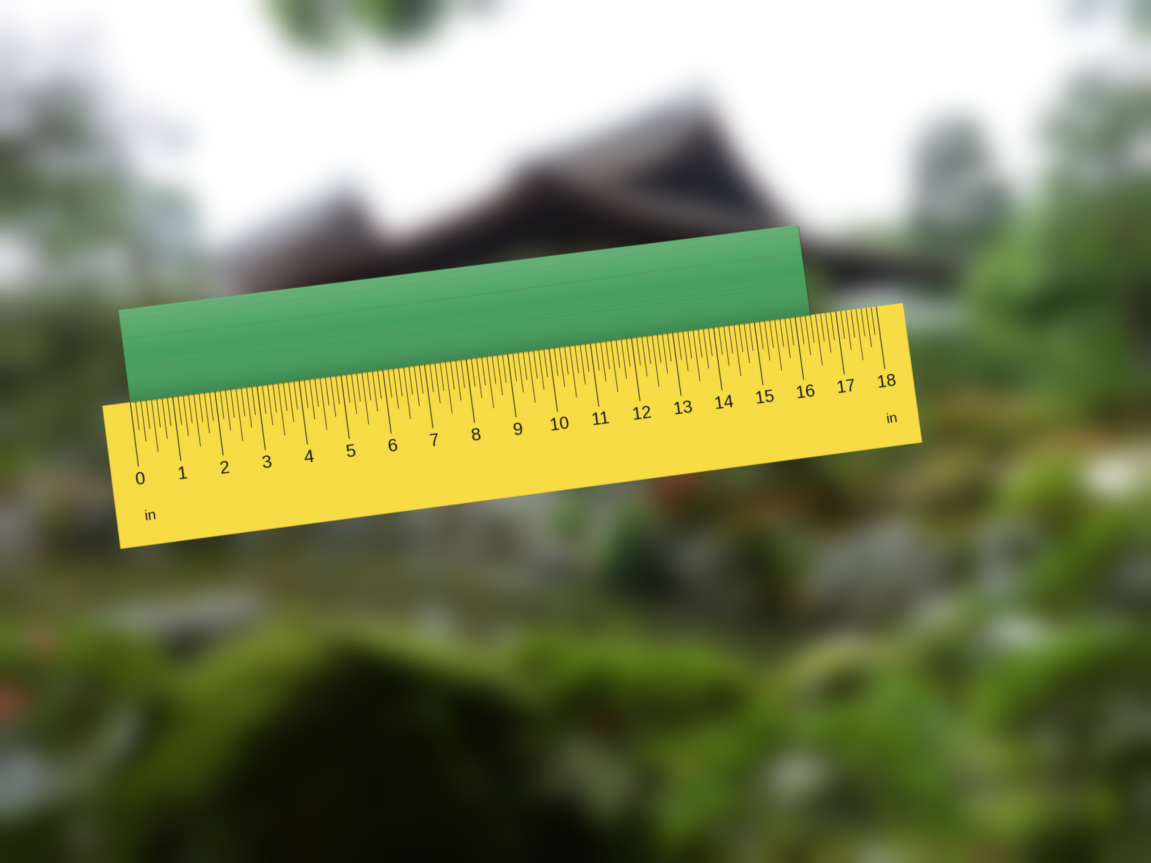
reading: 16.375,in
